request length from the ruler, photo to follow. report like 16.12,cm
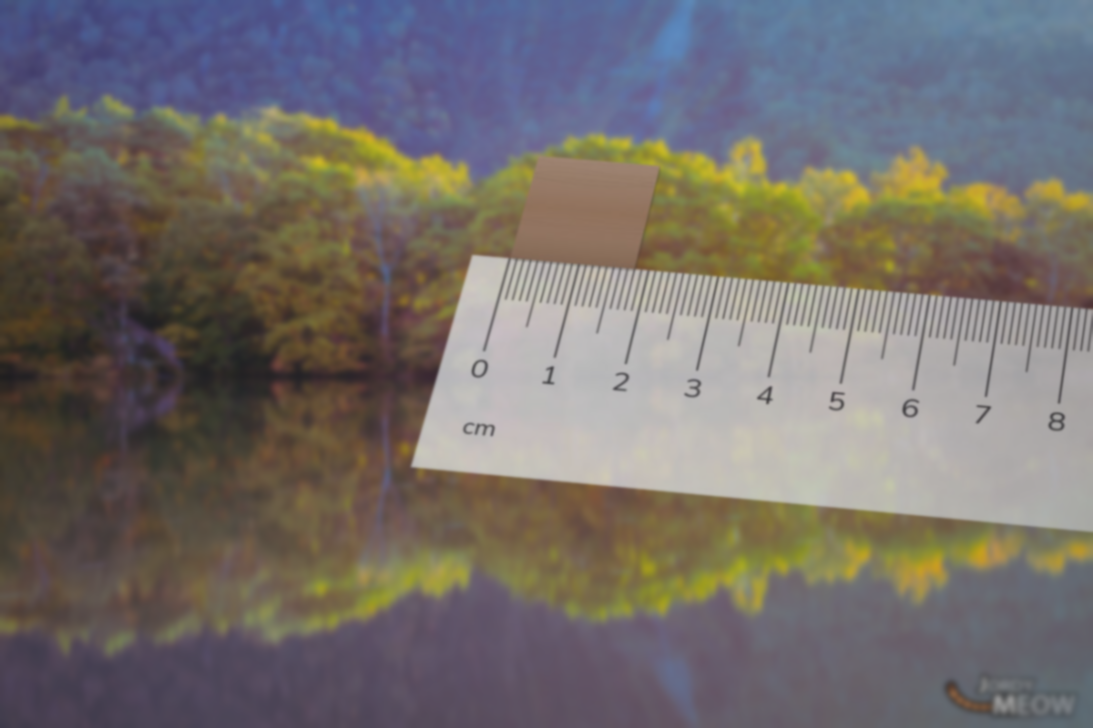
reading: 1.8,cm
